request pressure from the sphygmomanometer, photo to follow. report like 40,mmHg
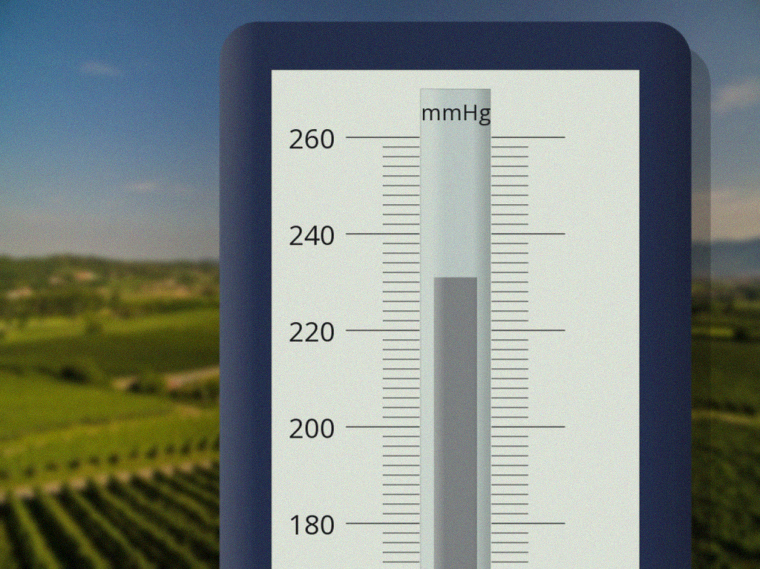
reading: 231,mmHg
